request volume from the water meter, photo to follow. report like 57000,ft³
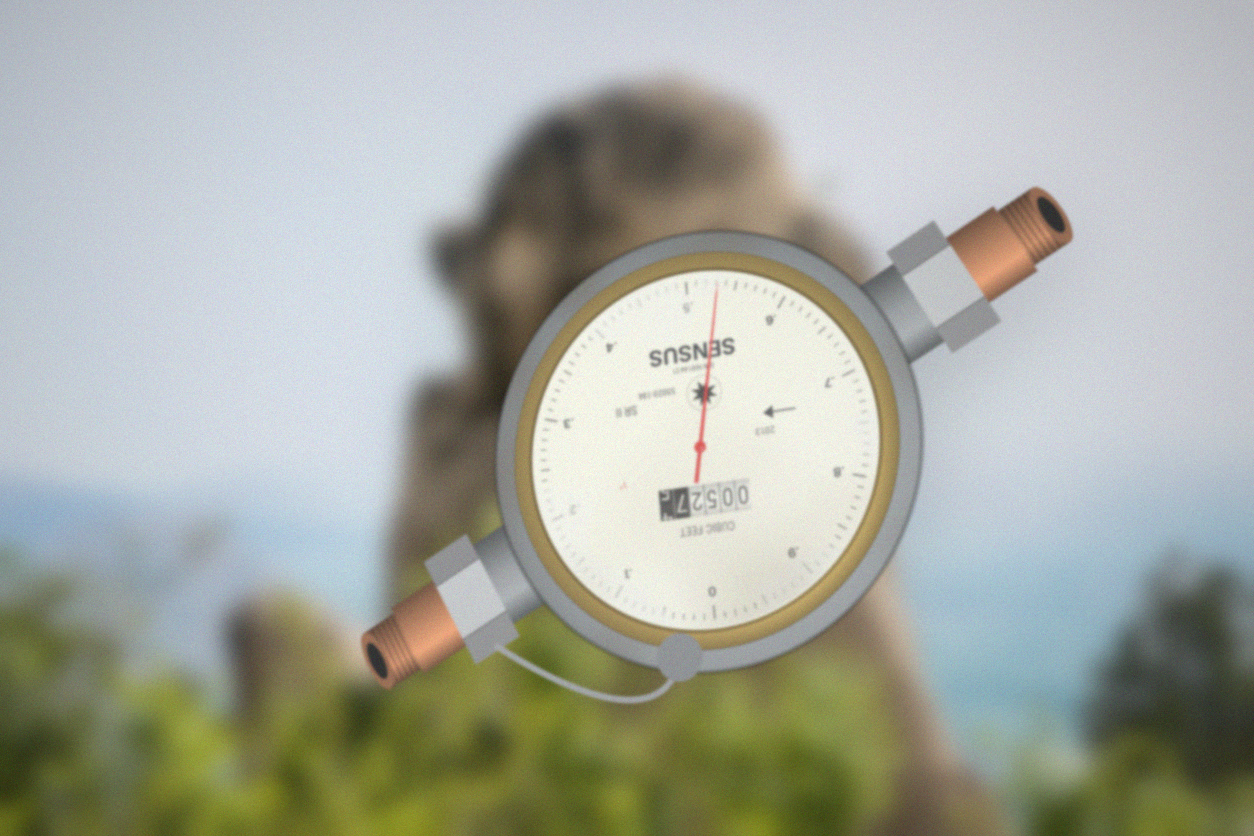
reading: 5274.53,ft³
